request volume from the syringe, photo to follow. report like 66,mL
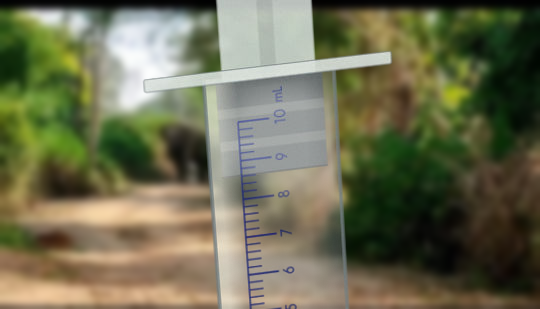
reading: 8.6,mL
